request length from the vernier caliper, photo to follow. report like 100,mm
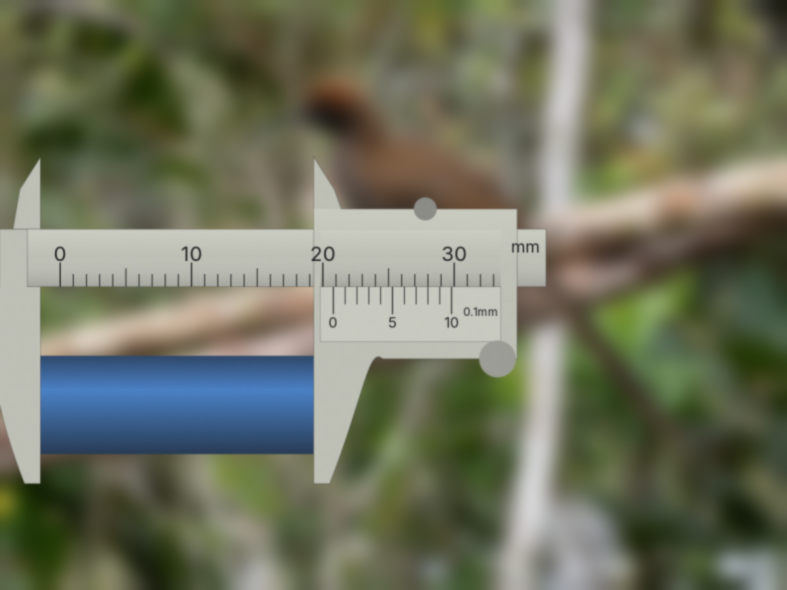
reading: 20.8,mm
